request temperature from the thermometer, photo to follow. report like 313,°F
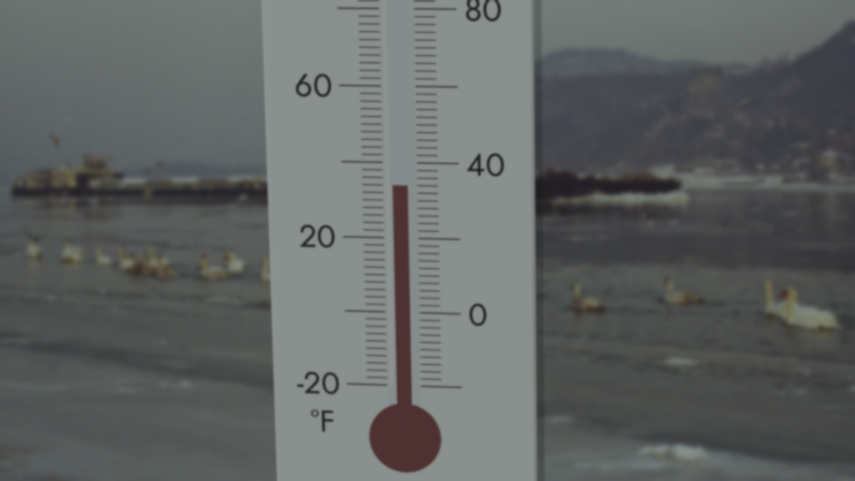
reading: 34,°F
